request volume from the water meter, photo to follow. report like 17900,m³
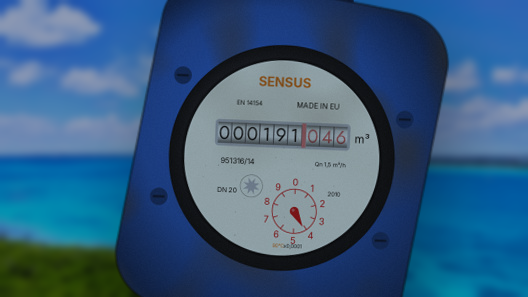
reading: 191.0464,m³
